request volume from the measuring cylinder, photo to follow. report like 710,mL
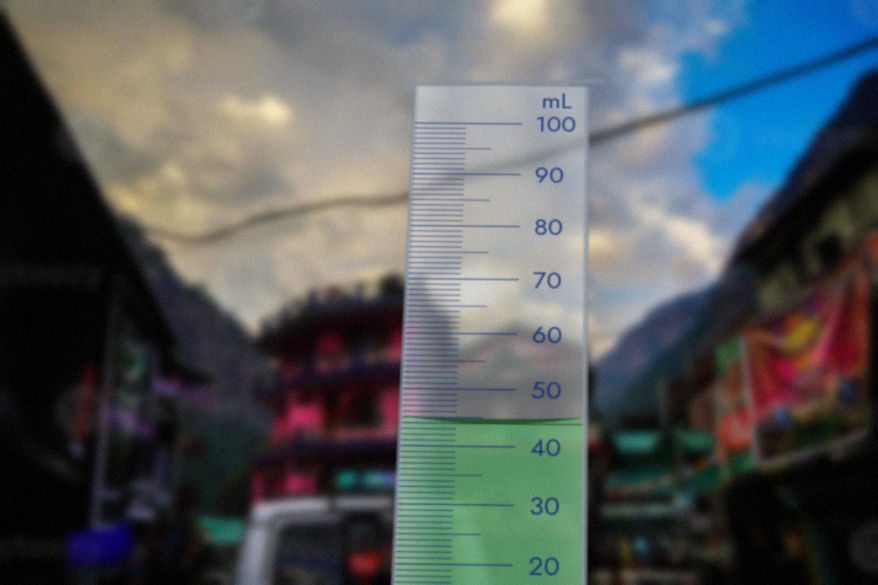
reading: 44,mL
